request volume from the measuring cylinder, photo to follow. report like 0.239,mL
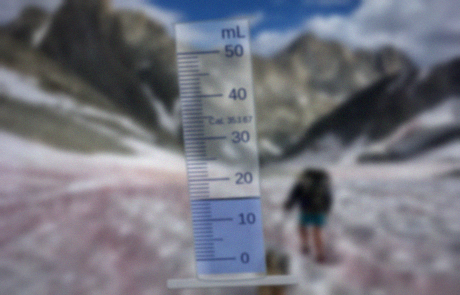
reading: 15,mL
